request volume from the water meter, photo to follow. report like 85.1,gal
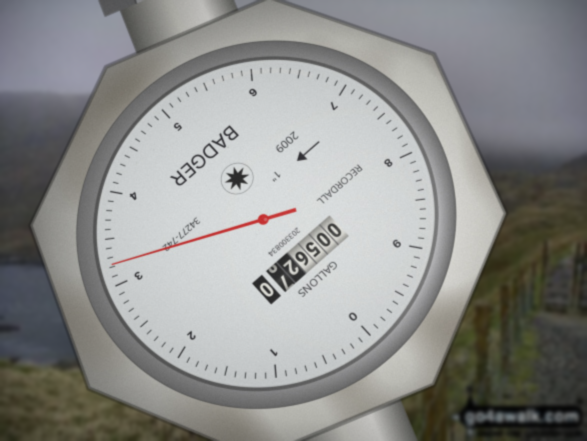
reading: 56273.2,gal
